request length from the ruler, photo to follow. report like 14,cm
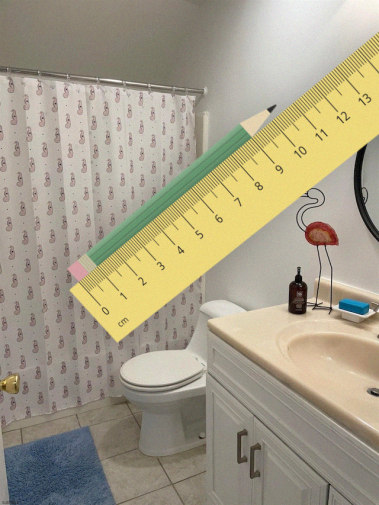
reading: 10.5,cm
